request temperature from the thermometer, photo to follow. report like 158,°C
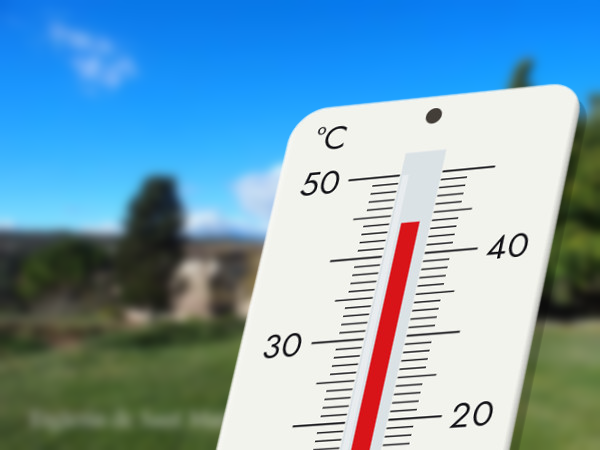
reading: 44,°C
